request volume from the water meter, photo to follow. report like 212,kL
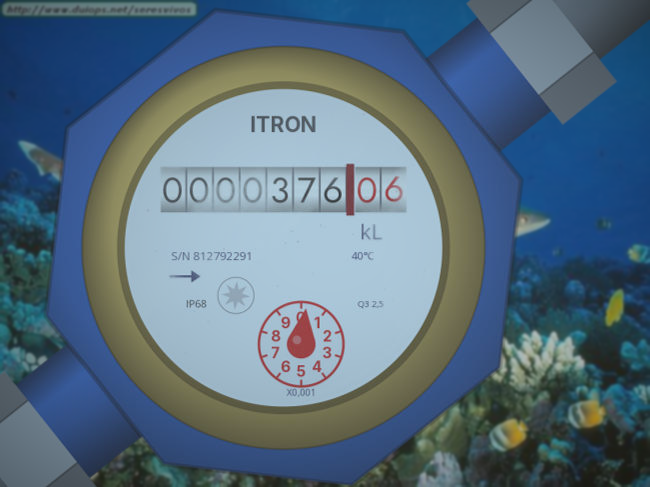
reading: 376.060,kL
